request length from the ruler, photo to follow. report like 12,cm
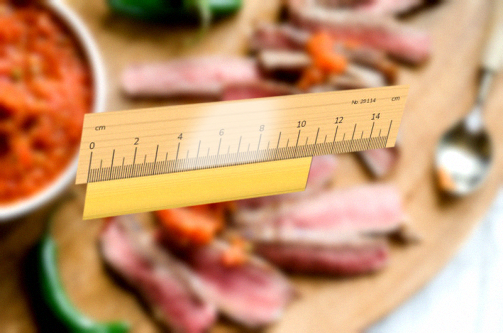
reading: 11,cm
